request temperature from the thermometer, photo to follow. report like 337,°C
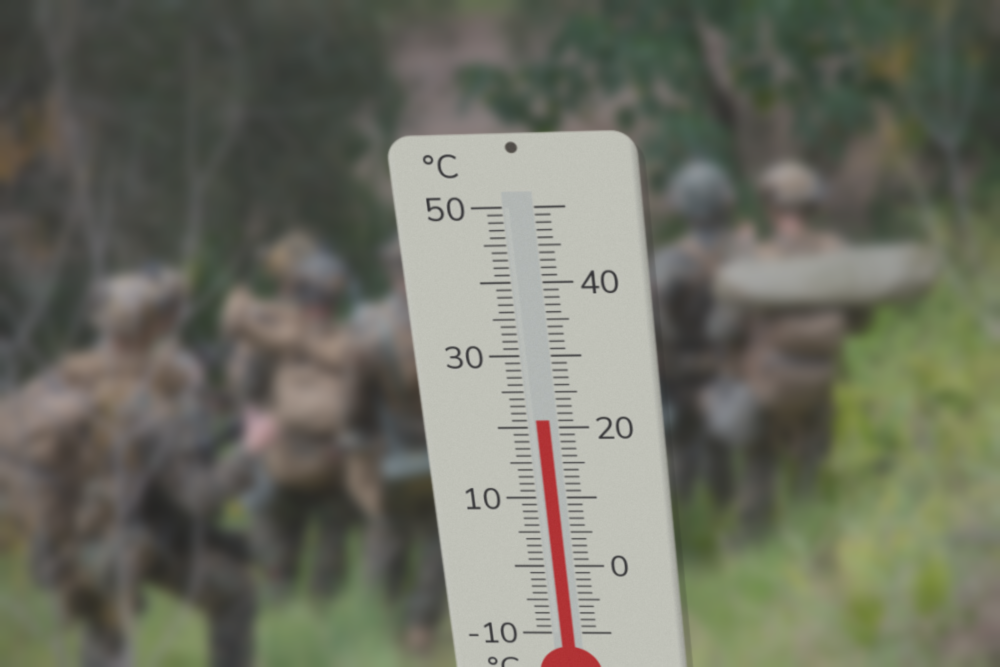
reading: 21,°C
